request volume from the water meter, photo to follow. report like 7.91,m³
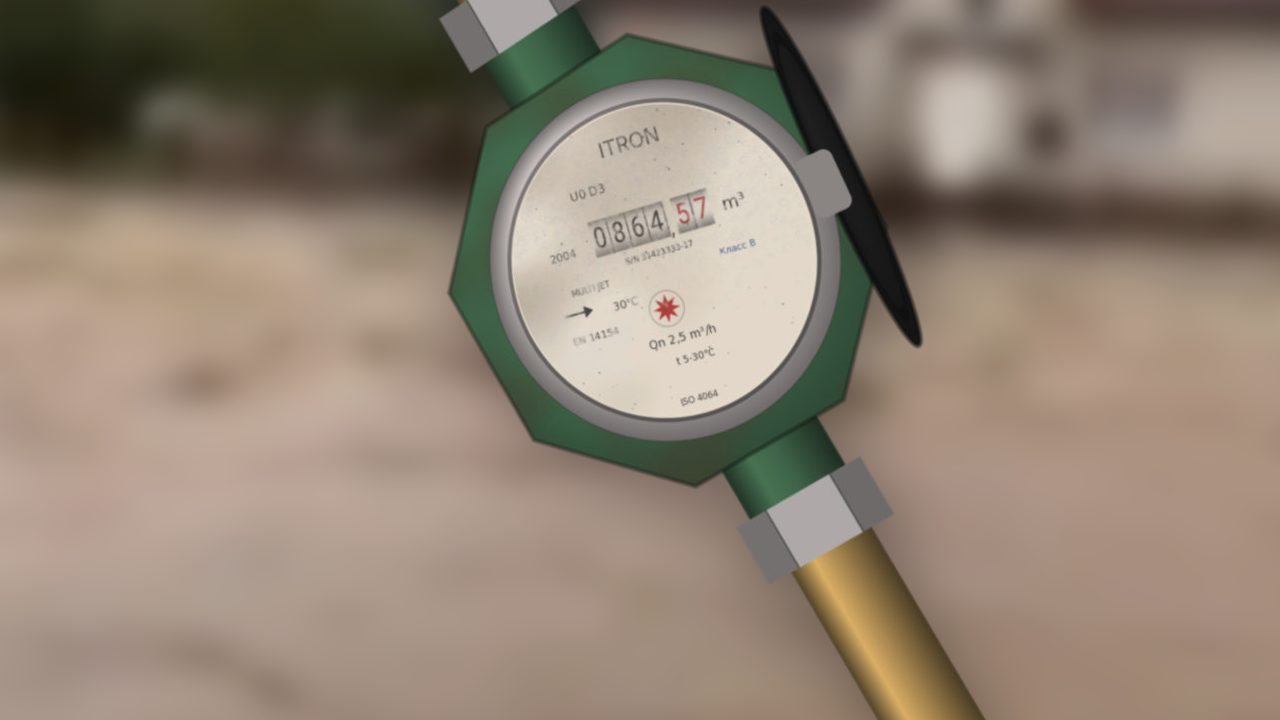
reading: 864.57,m³
